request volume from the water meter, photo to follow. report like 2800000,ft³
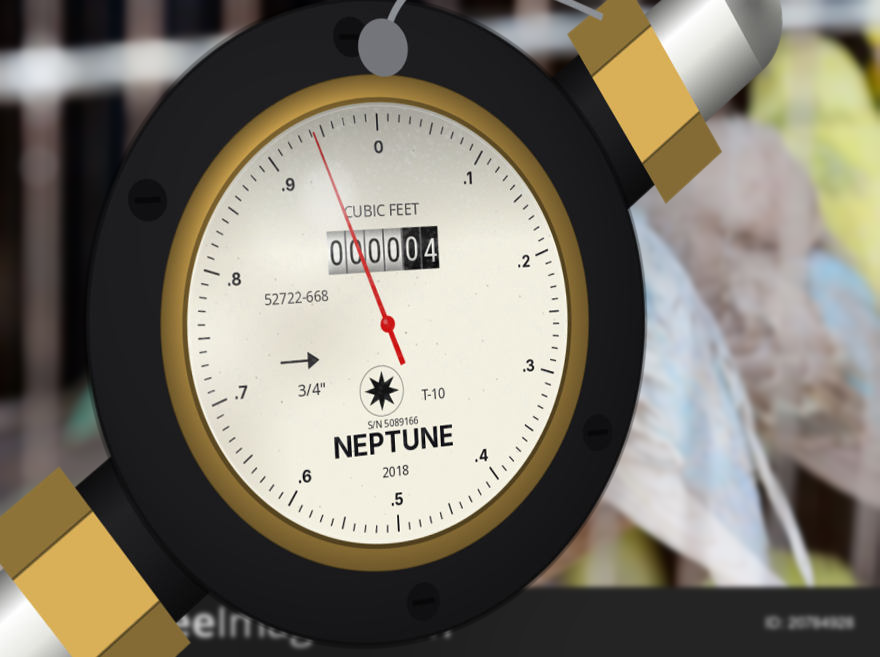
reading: 3.94,ft³
